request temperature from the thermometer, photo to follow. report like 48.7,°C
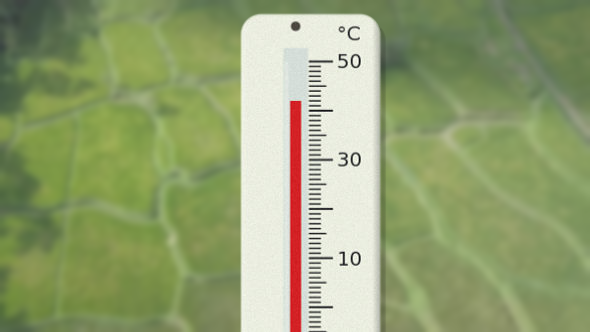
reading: 42,°C
